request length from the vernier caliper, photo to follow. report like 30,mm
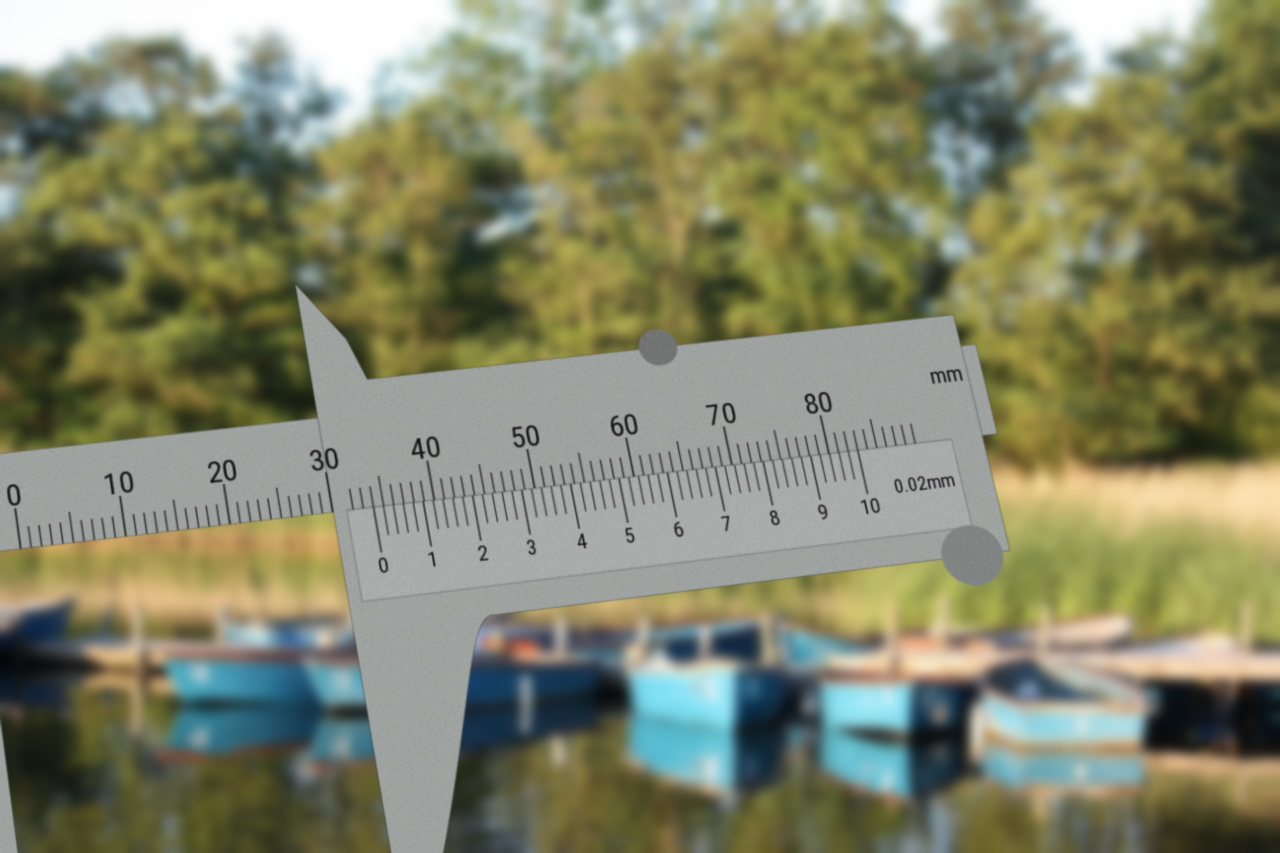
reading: 34.0,mm
